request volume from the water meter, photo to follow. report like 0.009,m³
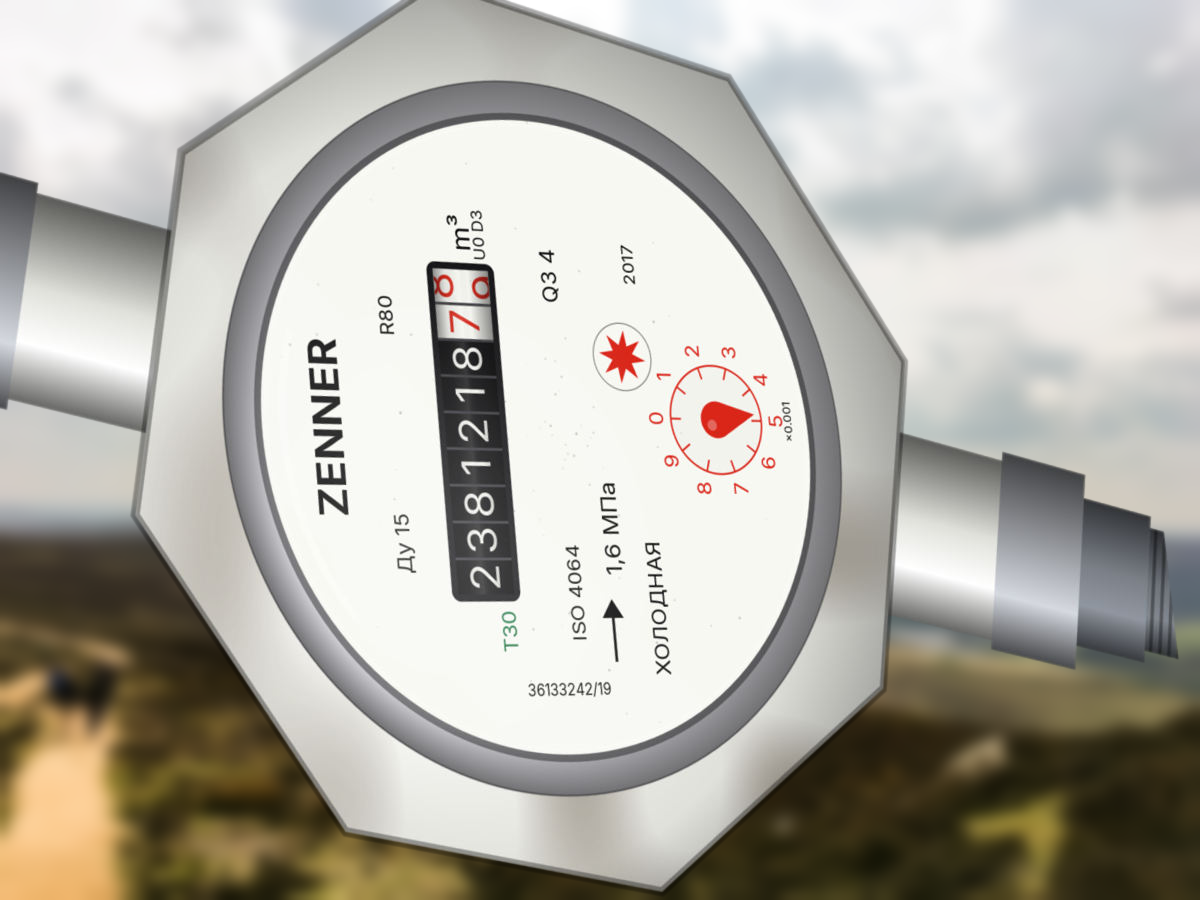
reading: 2381218.784,m³
